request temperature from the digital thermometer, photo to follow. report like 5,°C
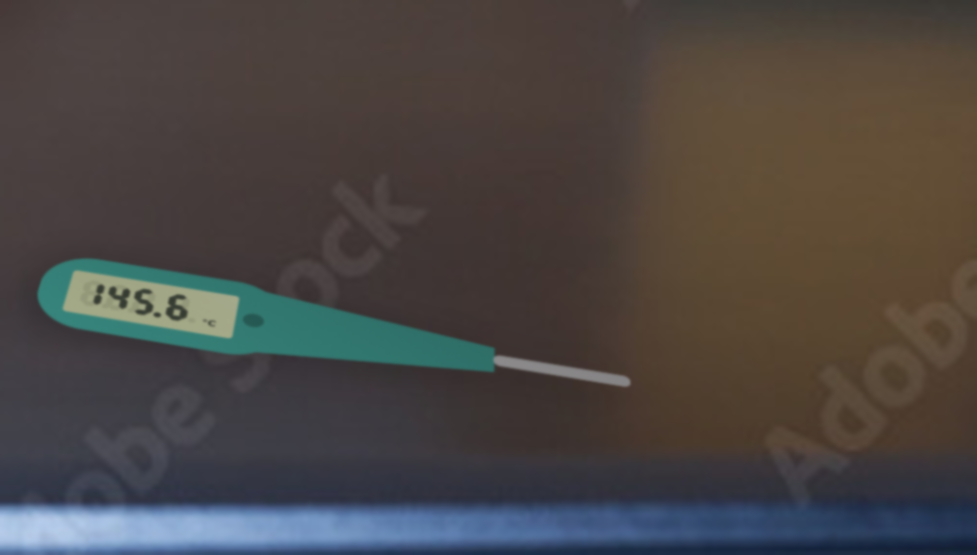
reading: 145.6,°C
